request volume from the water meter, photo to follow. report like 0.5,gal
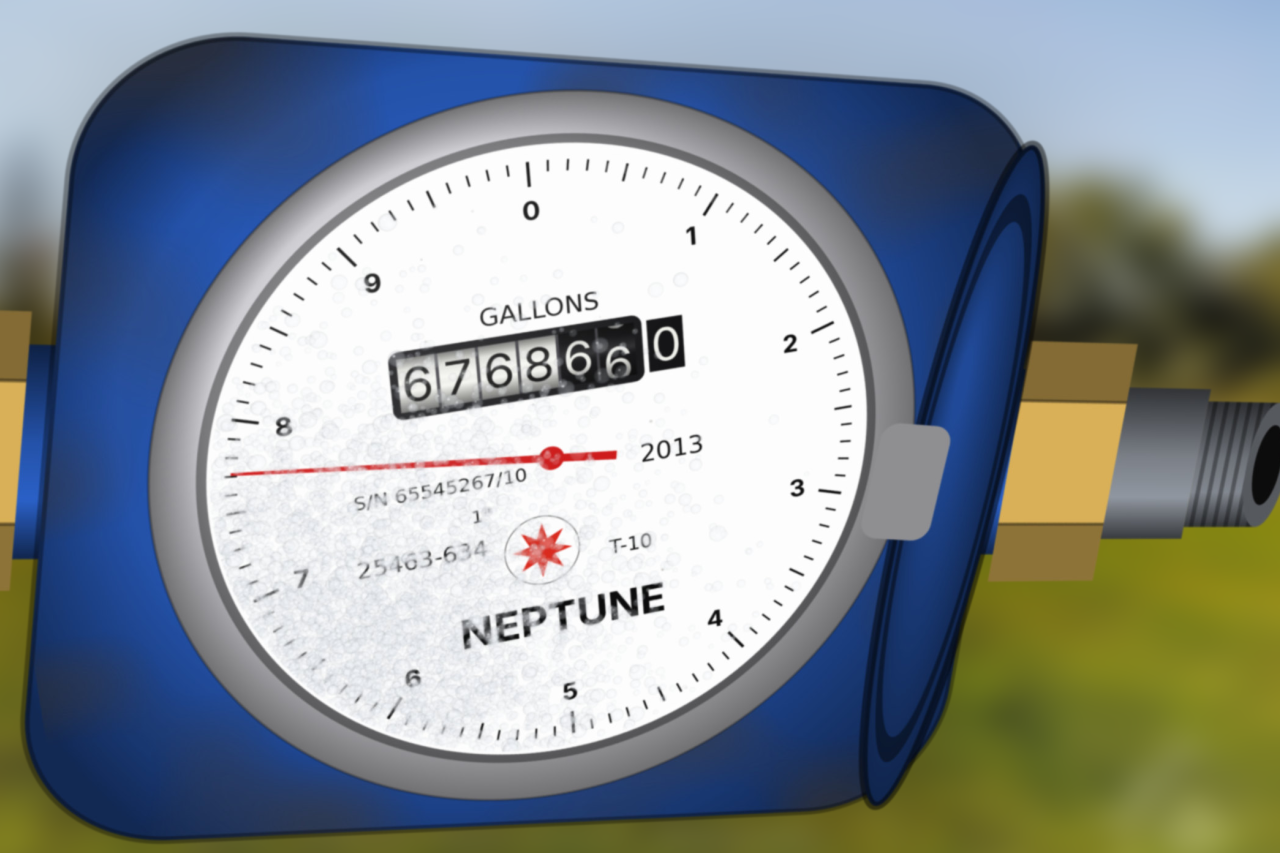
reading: 6768657.7,gal
